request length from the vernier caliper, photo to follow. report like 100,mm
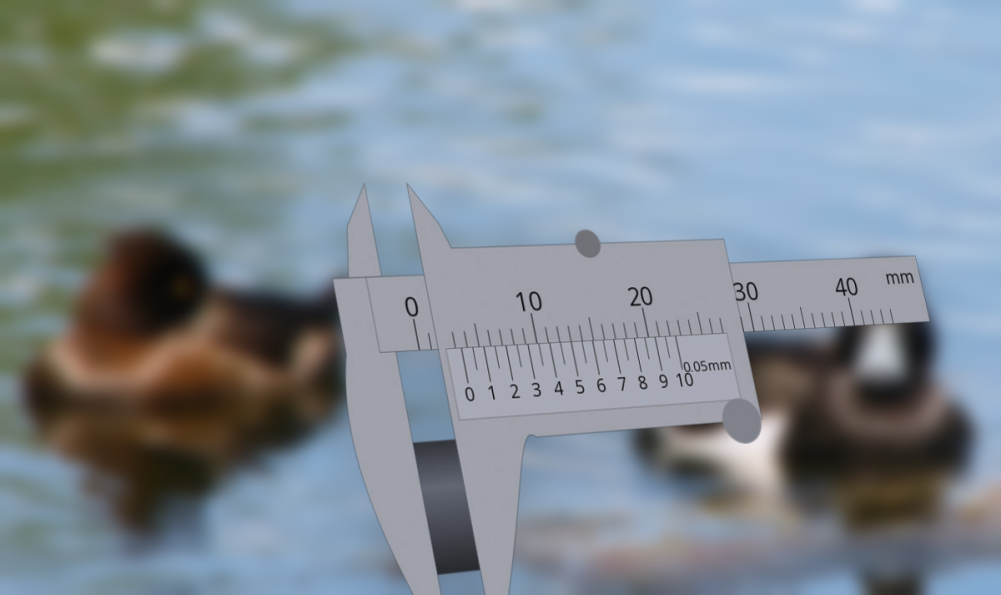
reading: 3.5,mm
